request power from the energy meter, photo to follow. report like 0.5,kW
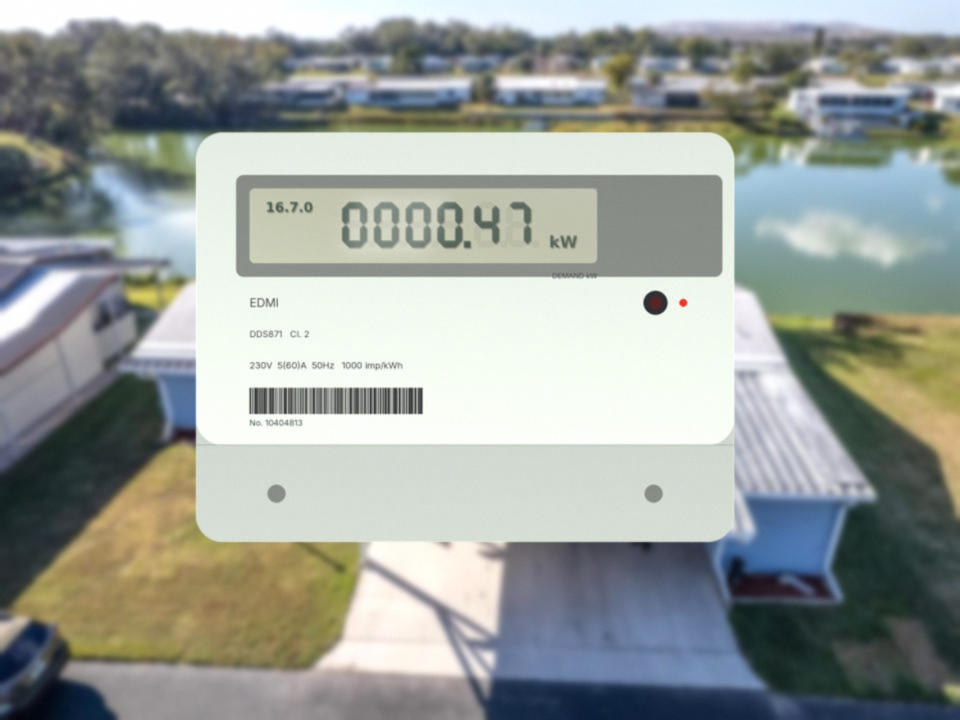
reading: 0.47,kW
